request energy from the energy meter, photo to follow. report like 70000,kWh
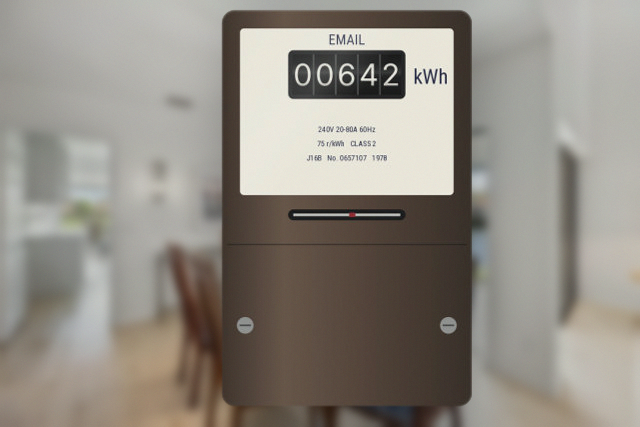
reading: 642,kWh
